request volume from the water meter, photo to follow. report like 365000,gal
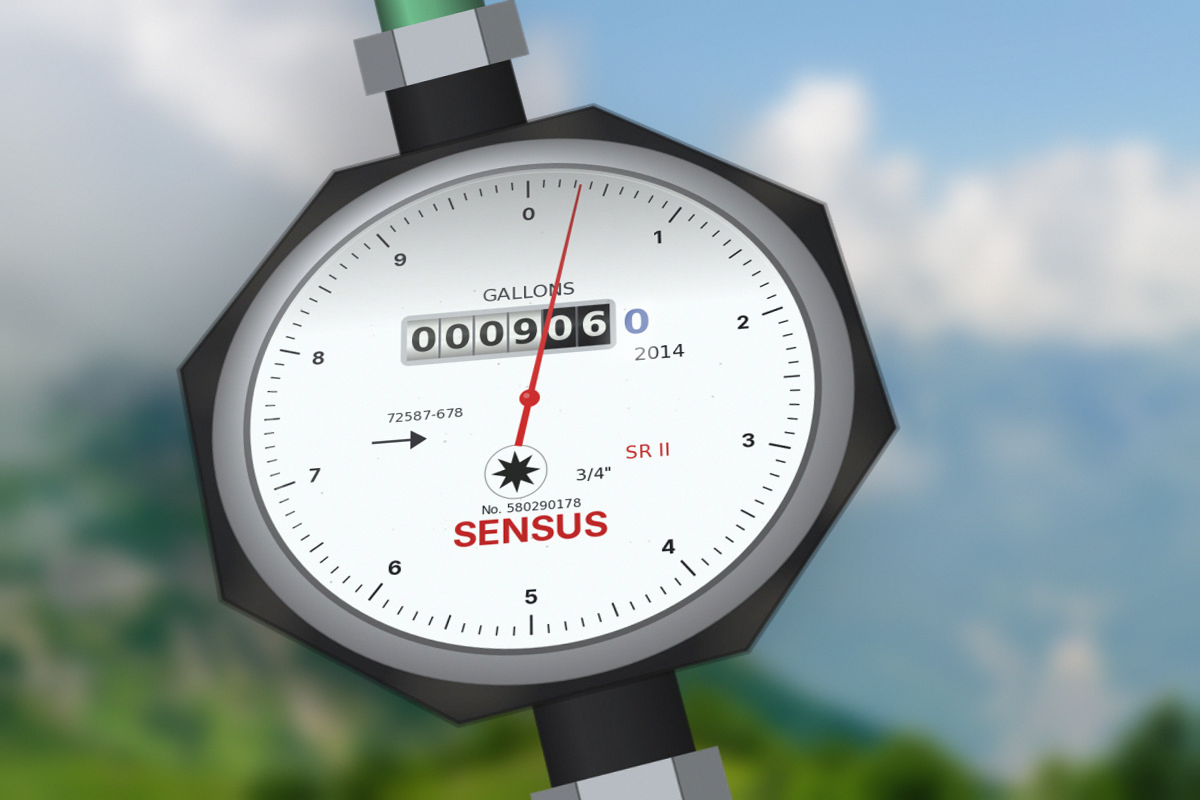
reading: 9060.3,gal
